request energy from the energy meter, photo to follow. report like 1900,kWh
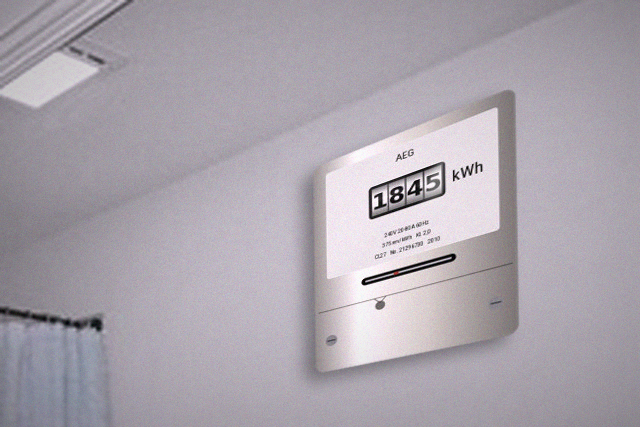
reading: 1845,kWh
